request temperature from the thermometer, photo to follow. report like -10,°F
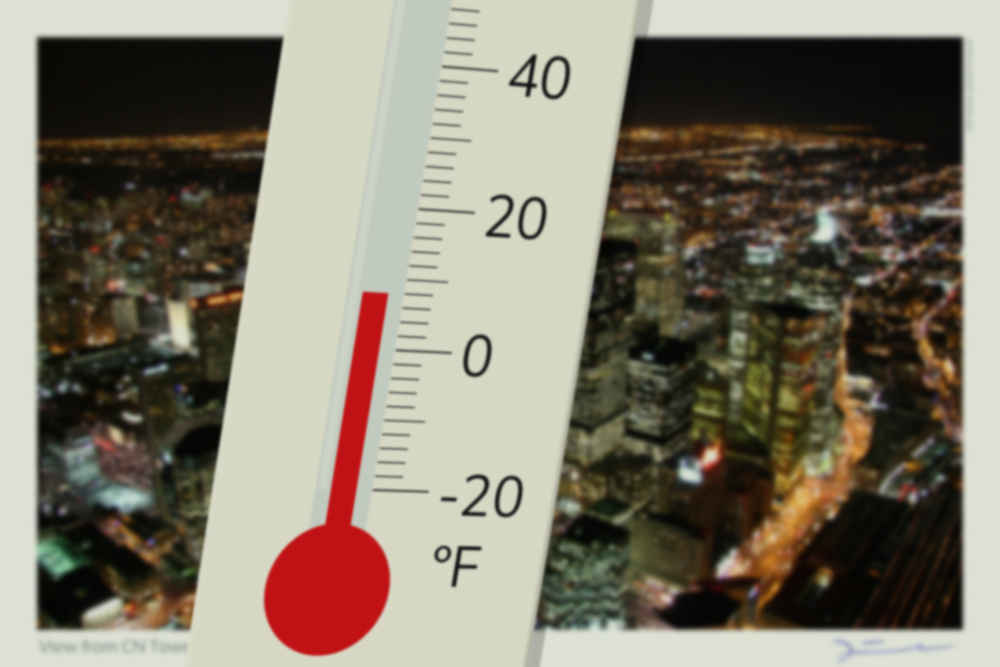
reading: 8,°F
